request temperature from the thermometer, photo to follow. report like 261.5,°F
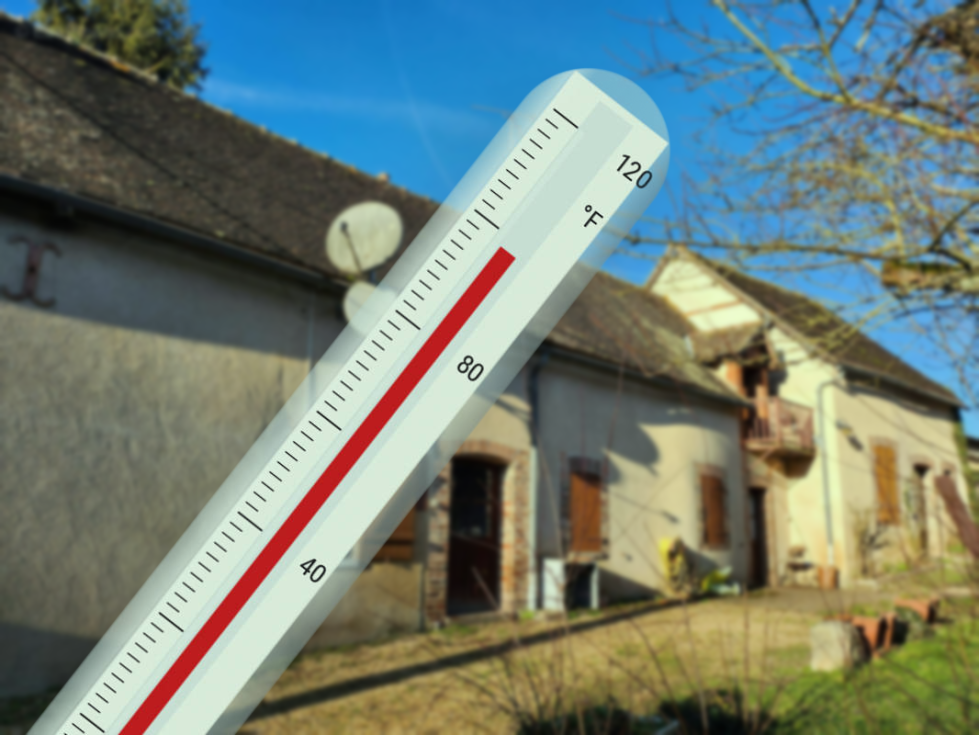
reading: 98,°F
